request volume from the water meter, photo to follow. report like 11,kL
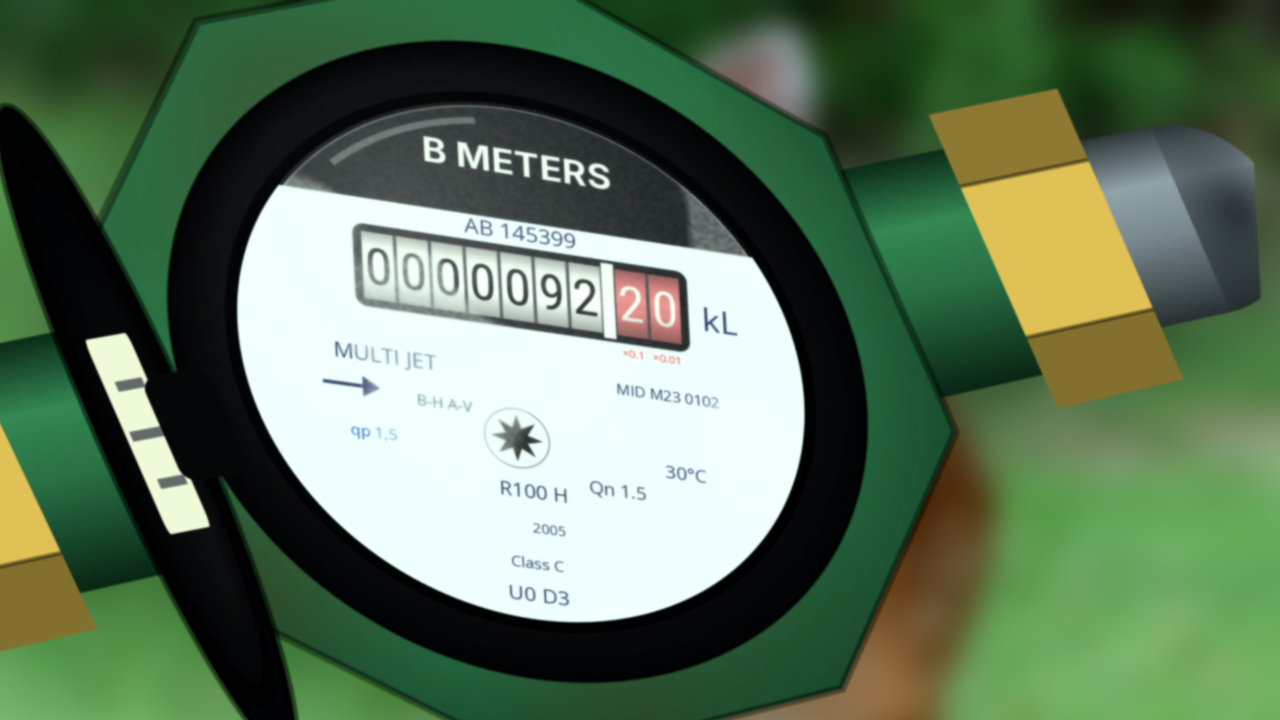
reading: 92.20,kL
